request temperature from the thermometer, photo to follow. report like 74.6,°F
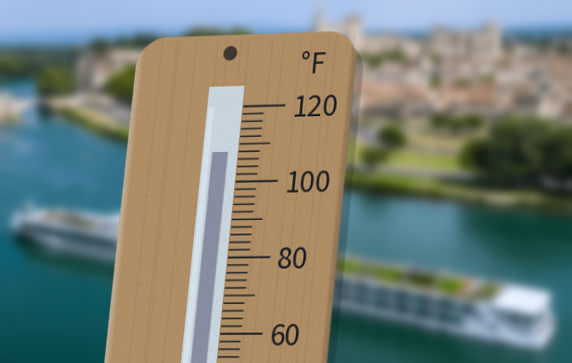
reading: 108,°F
